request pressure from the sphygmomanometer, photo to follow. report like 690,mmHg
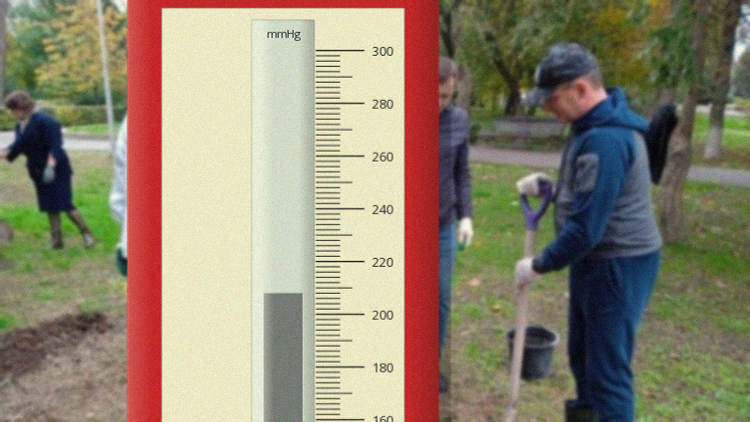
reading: 208,mmHg
